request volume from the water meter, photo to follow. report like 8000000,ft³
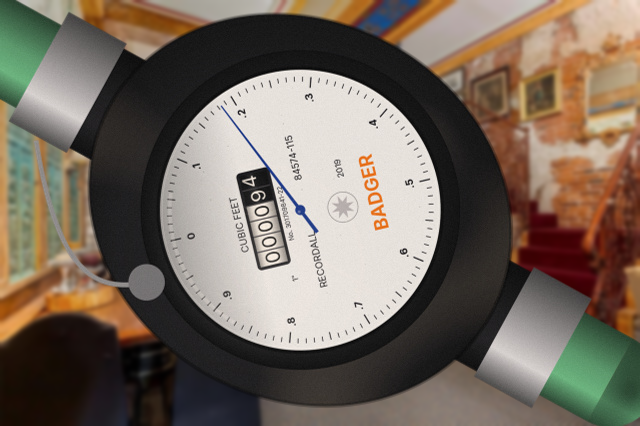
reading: 94.18,ft³
